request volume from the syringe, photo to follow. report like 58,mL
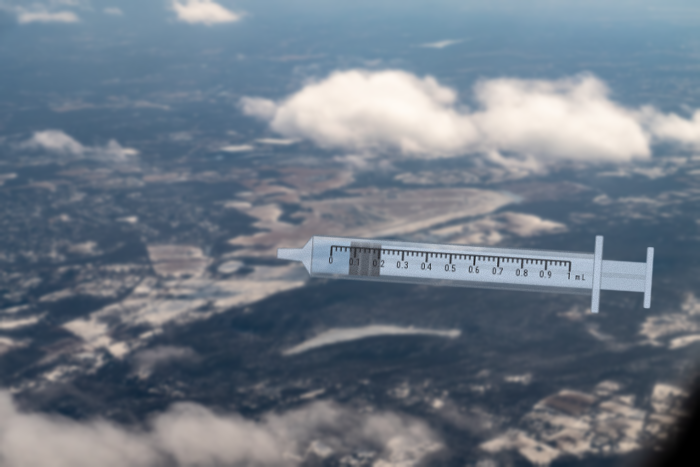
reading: 0.08,mL
